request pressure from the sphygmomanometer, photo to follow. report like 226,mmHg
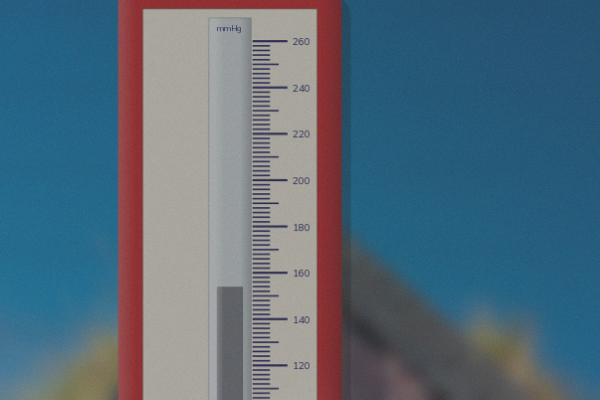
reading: 154,mmHg
